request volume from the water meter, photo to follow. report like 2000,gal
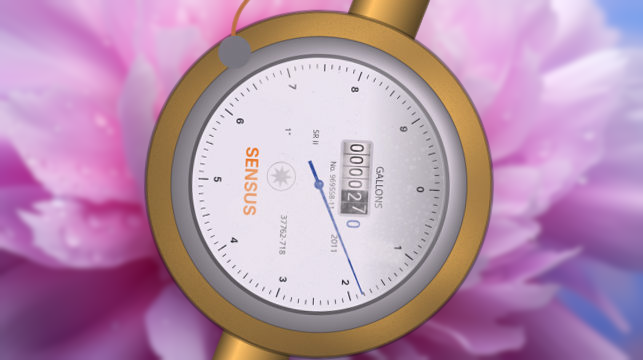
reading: 271.8,gal
